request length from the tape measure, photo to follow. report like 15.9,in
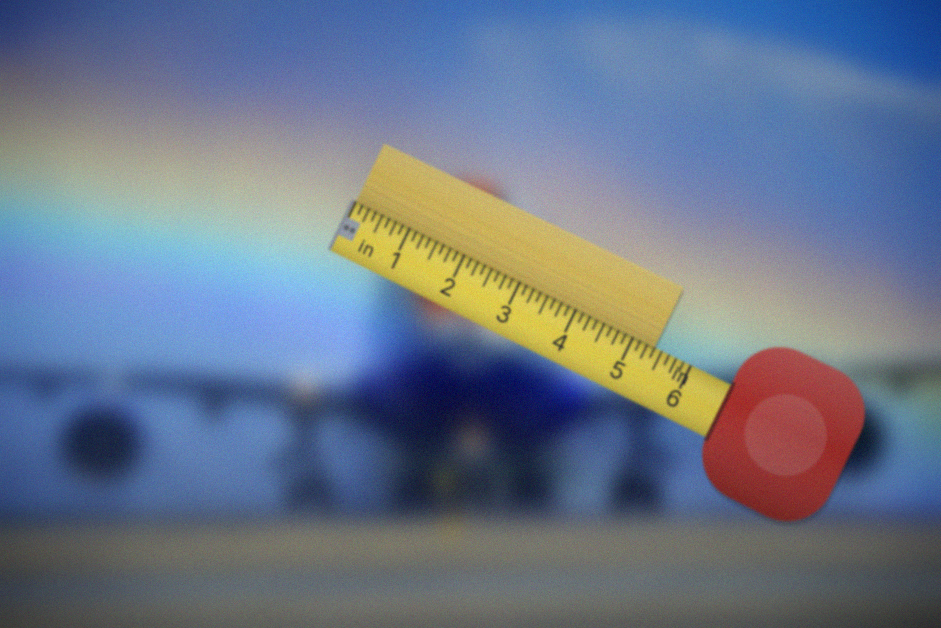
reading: 5.375,in
